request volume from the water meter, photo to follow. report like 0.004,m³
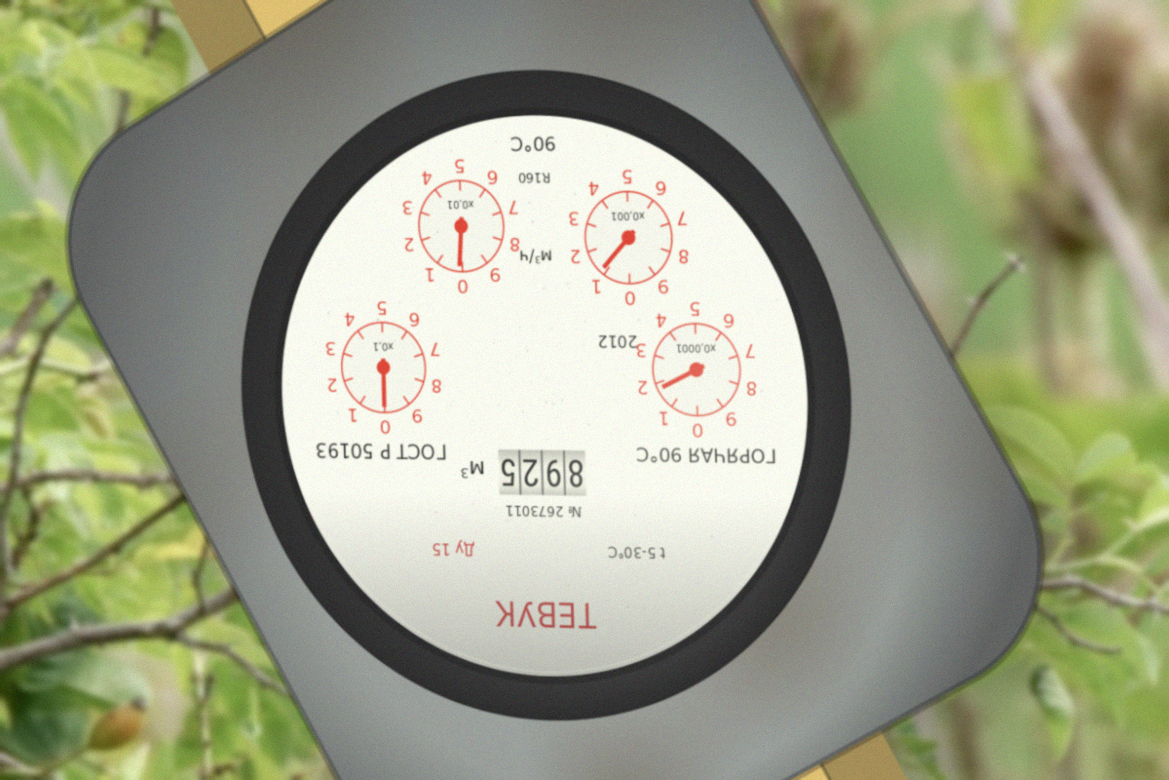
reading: 8925.0011,m³
